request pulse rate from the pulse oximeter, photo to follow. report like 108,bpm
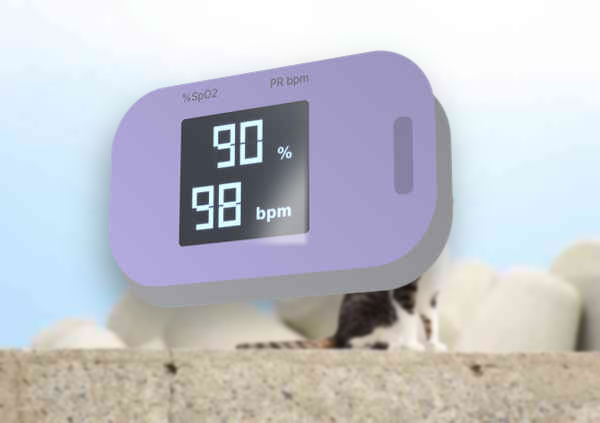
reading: 98,bpm
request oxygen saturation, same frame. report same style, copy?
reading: 90,%
